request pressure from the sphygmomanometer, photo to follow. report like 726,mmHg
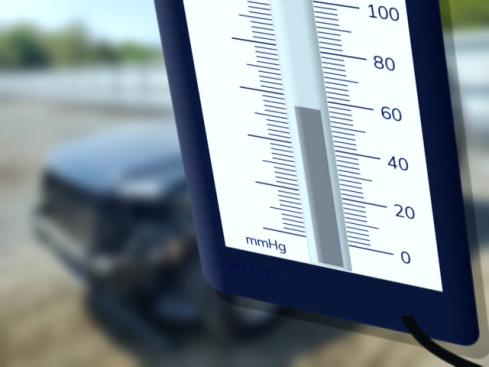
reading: 56,mmHg
